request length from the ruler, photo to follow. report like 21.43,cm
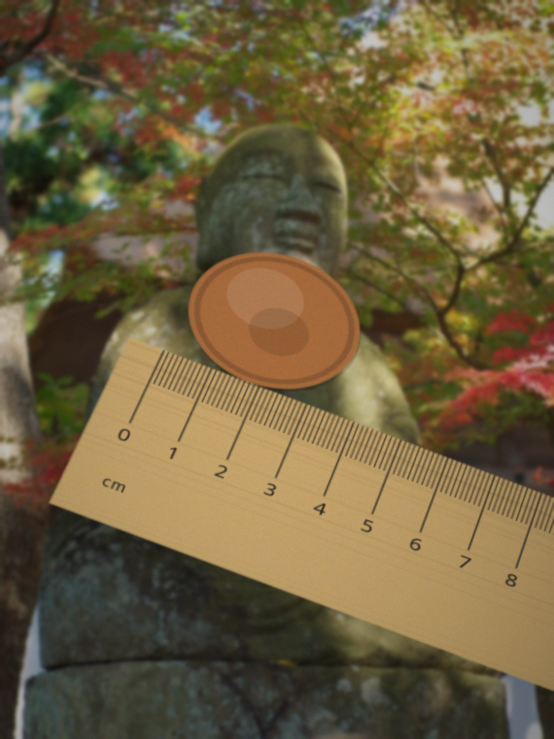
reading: 3.5,cm
